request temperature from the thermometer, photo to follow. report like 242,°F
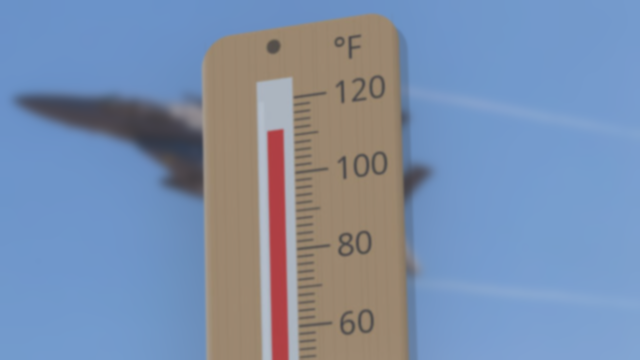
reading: 112,°F
